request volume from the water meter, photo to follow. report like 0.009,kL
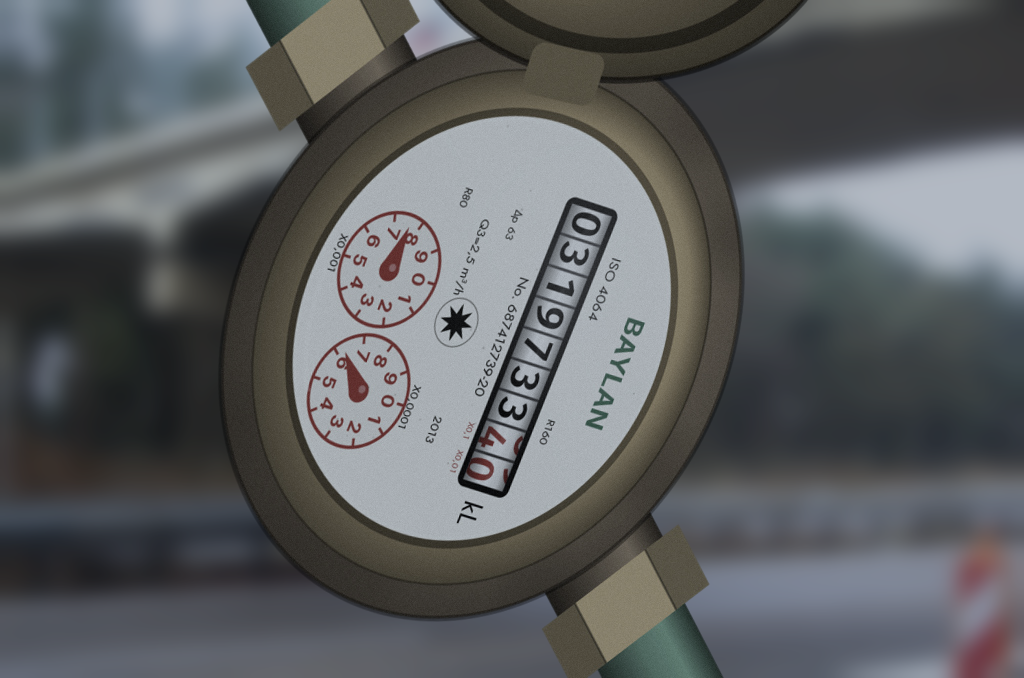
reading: 319733.3976,kL
